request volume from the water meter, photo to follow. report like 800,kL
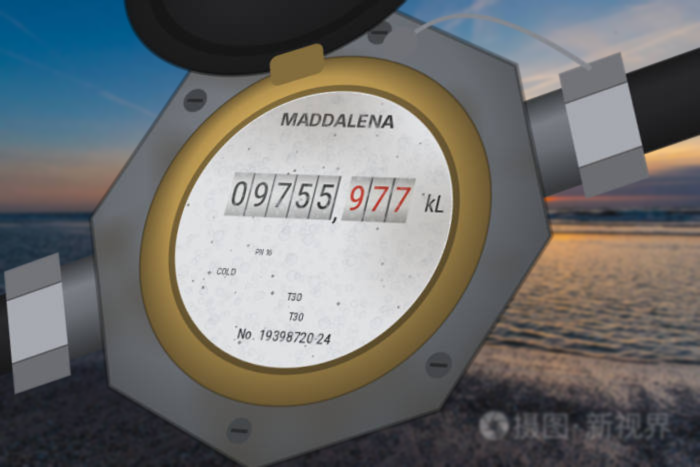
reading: 9755.977,kL
